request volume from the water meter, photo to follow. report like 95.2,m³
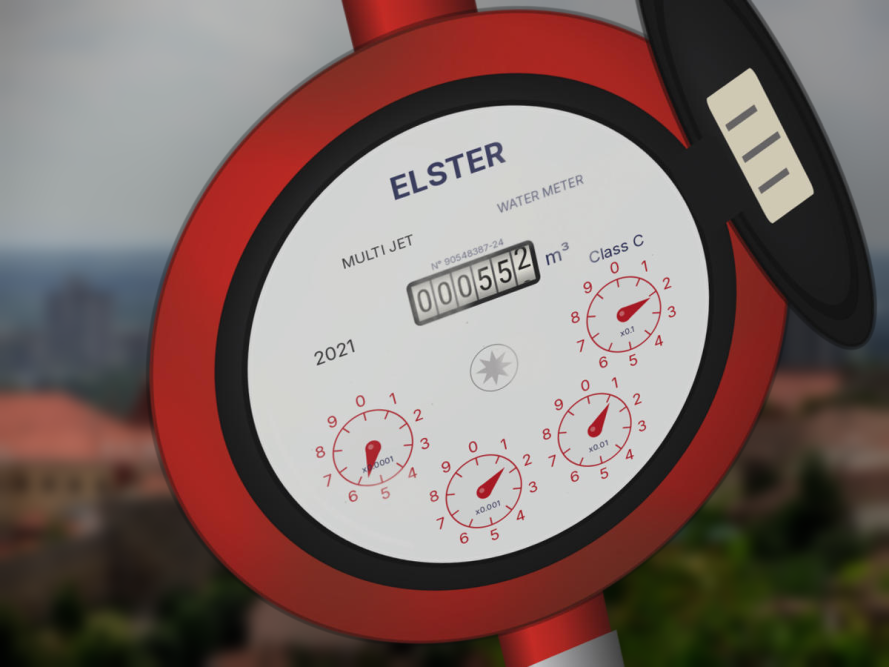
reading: 552.2115,m³
